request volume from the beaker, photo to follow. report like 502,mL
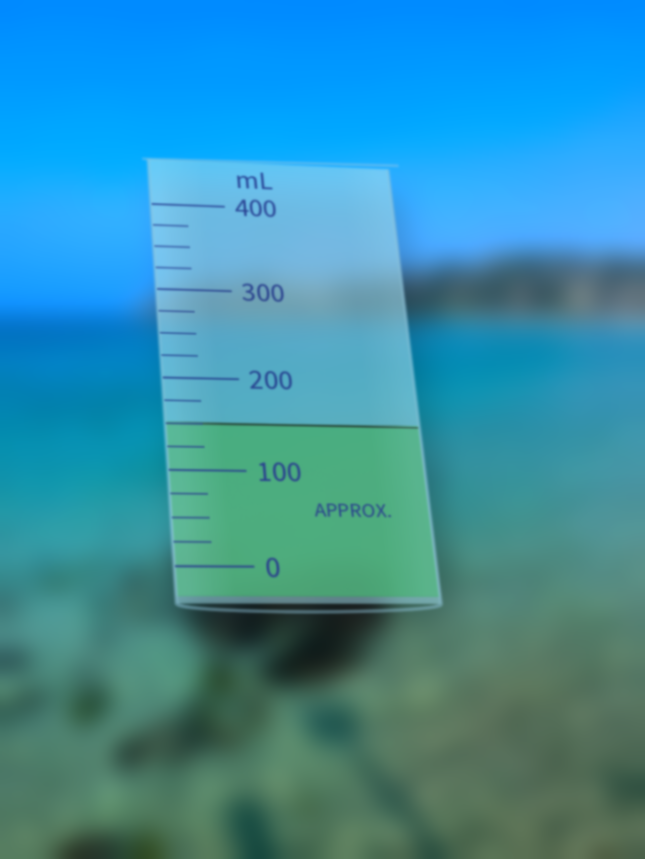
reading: 150,mL
